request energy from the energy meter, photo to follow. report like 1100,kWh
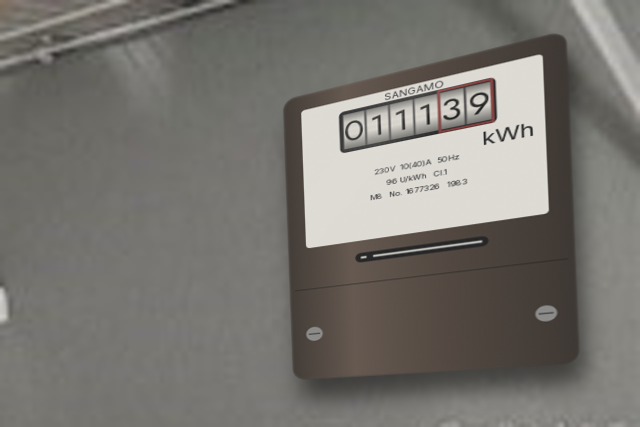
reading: 111.39,kWh
